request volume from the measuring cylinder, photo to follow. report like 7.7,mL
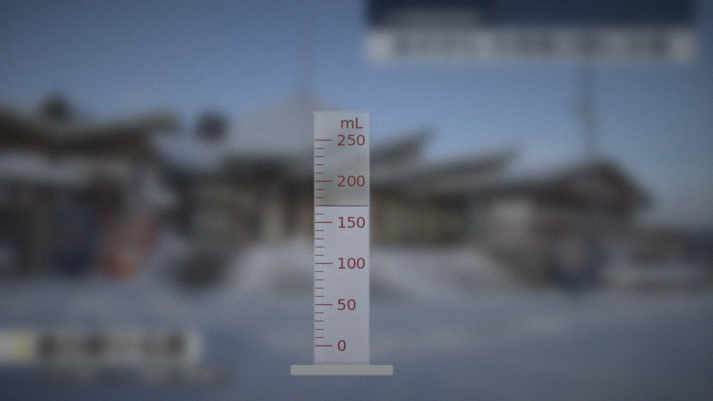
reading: 170,mL
